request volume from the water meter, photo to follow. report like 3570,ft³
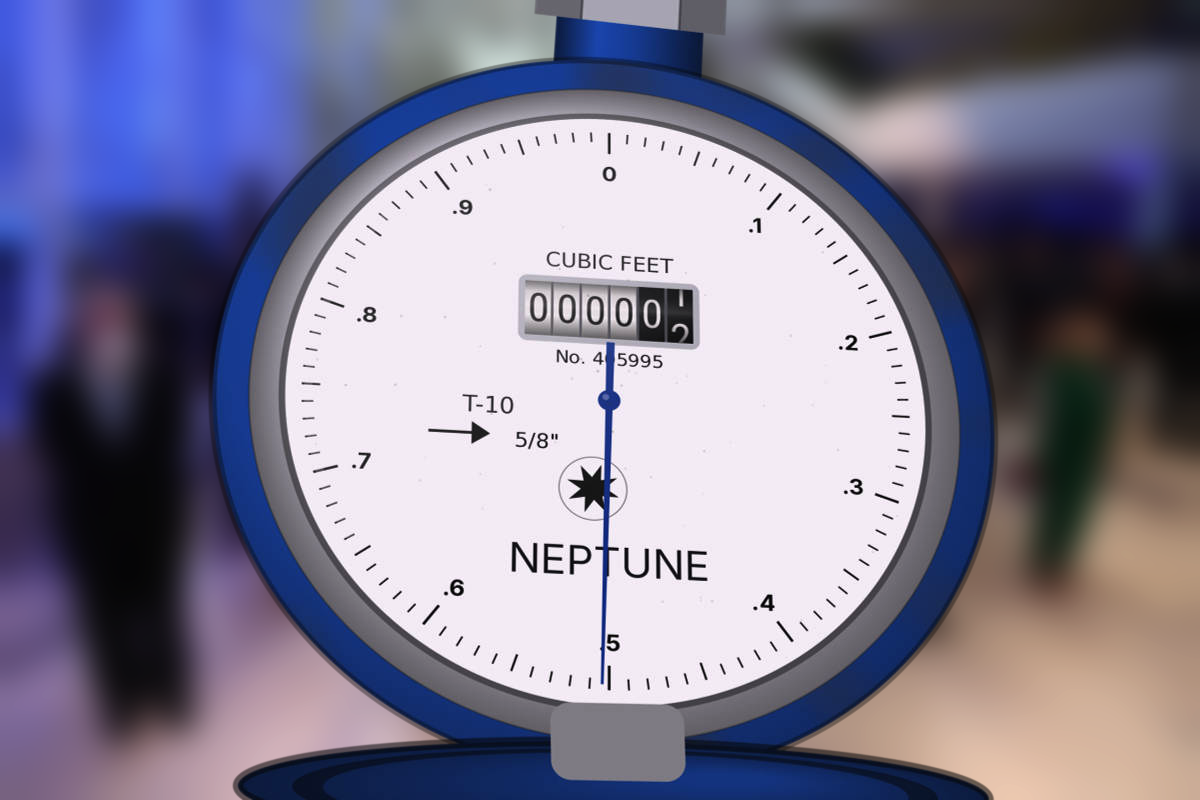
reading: 1.50,ft³
